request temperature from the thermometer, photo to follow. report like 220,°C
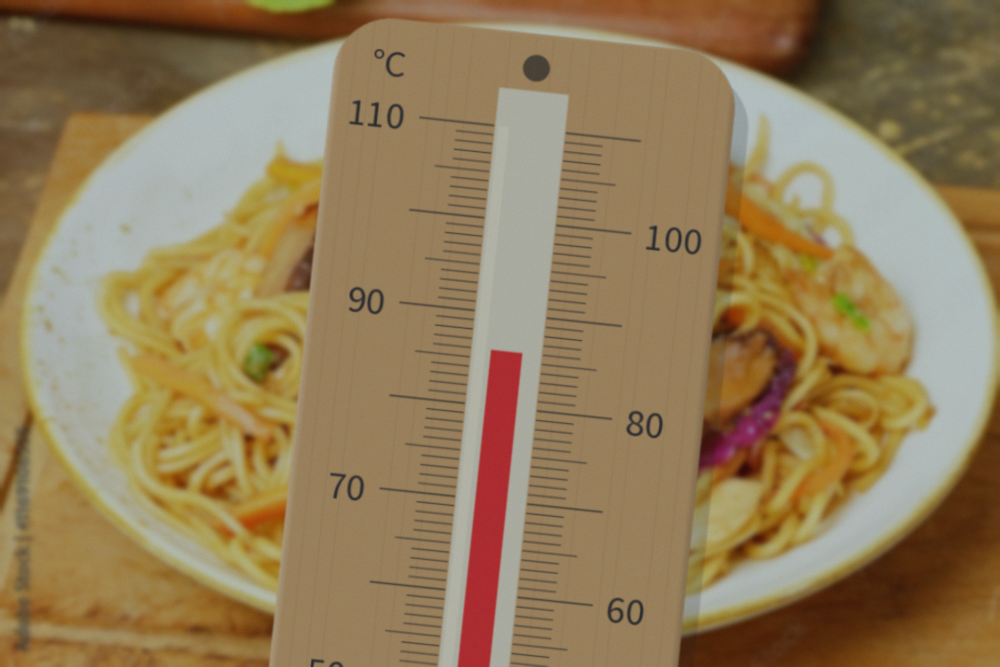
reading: 86,°C
